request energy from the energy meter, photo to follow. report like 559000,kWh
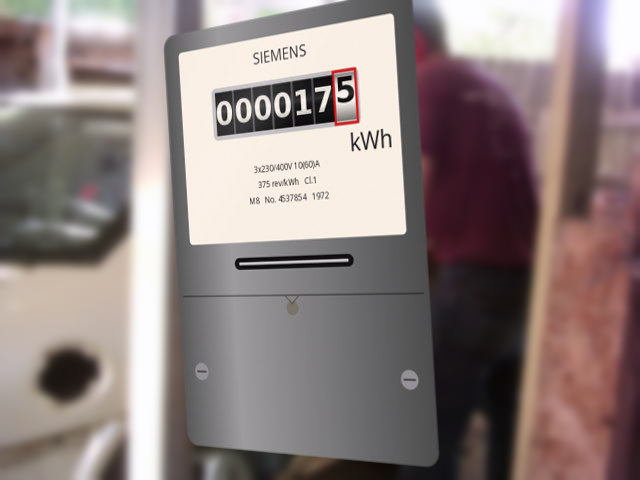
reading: 17.5,kWh
